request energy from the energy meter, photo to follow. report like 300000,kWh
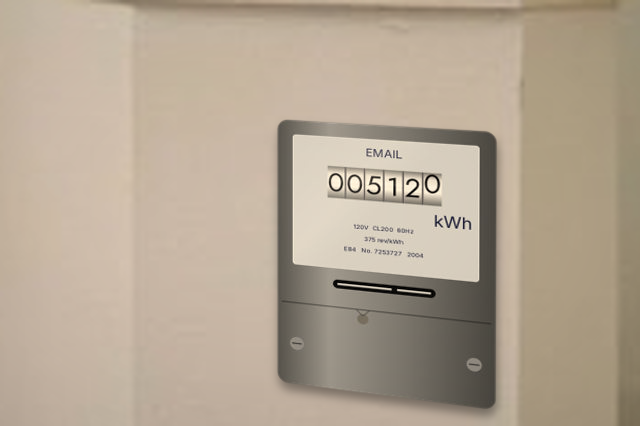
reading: 5120,kWh
